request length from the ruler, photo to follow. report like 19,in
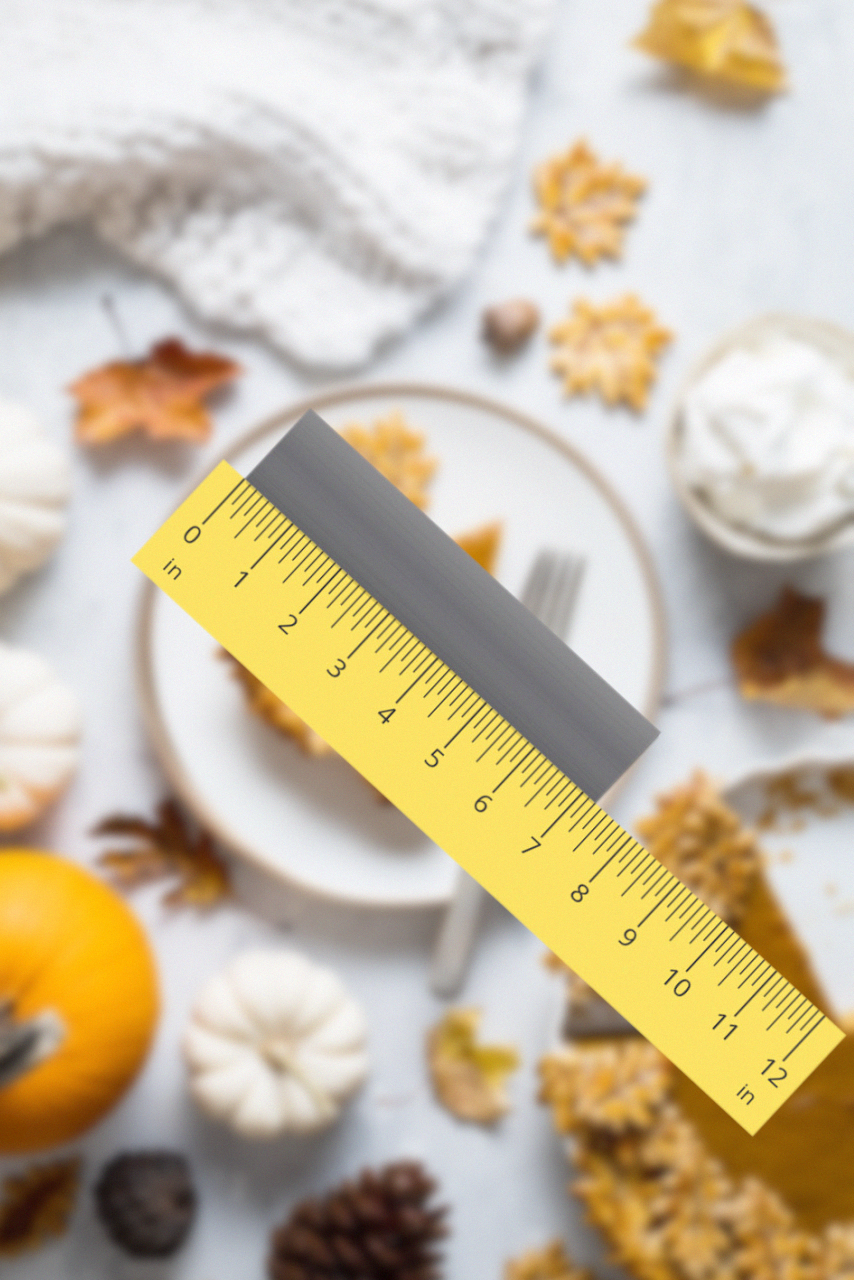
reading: 7.25,in
